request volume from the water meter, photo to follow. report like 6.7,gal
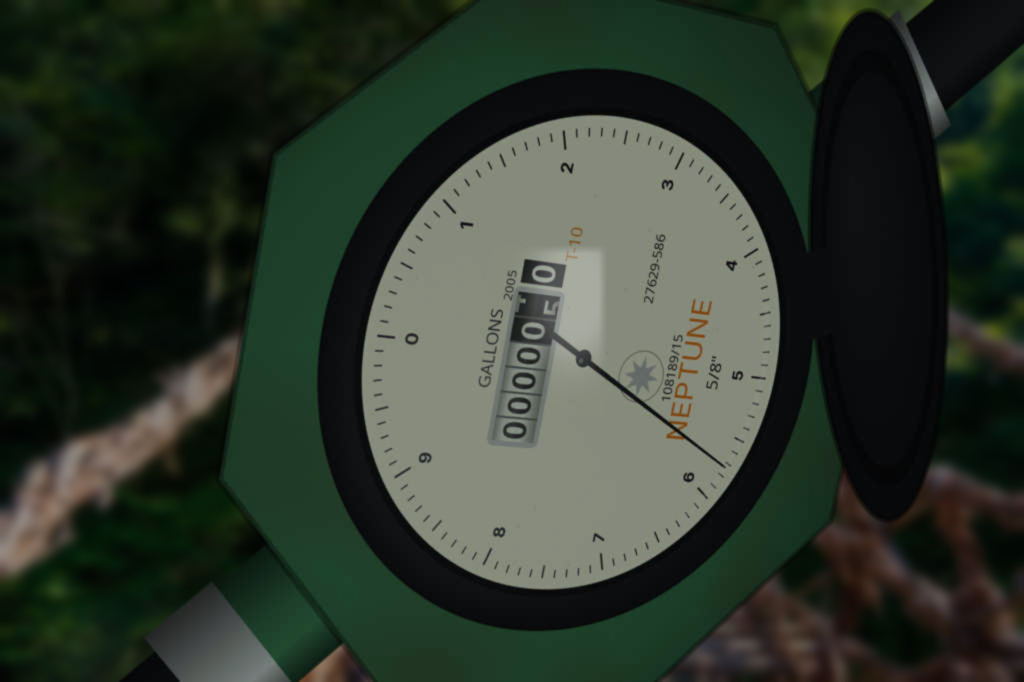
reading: 45.7,gal
